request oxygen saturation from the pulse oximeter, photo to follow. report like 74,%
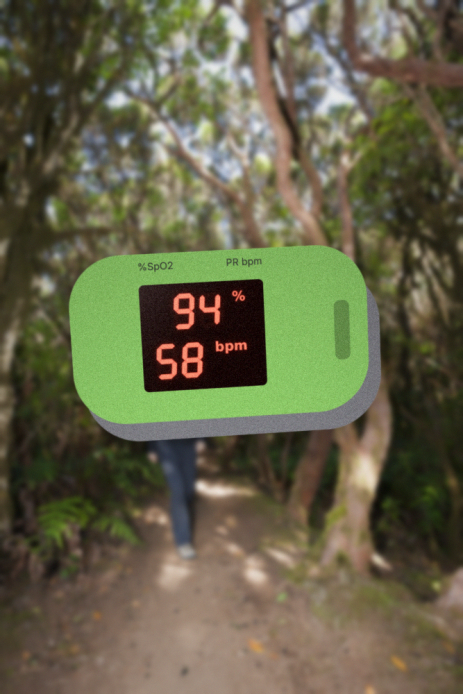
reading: 94,%
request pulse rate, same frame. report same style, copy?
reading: 58,bpm
